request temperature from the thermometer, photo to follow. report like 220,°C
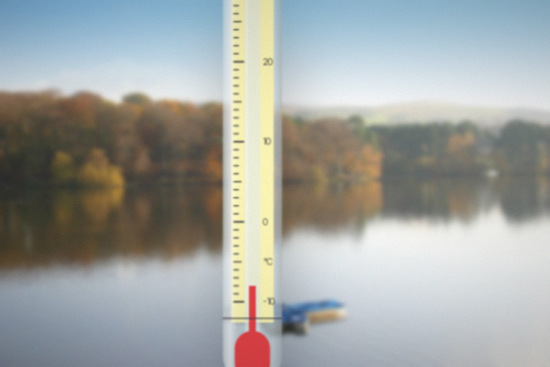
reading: -8,°C
